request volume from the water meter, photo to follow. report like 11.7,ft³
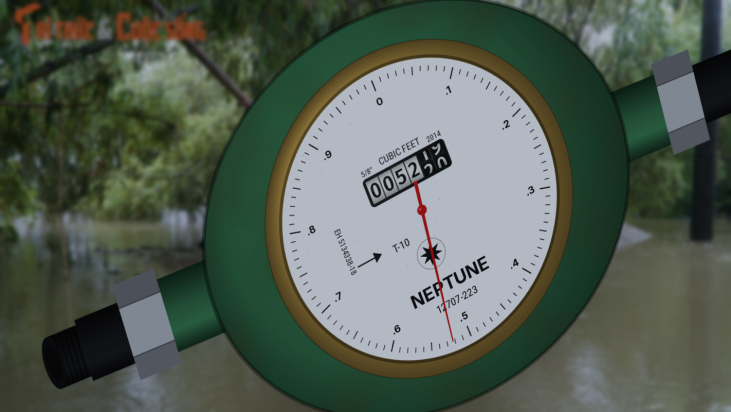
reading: 5219.52,ft³
